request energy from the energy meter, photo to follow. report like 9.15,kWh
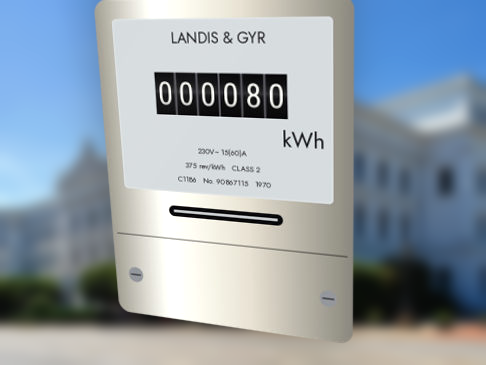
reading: 80,kWh
